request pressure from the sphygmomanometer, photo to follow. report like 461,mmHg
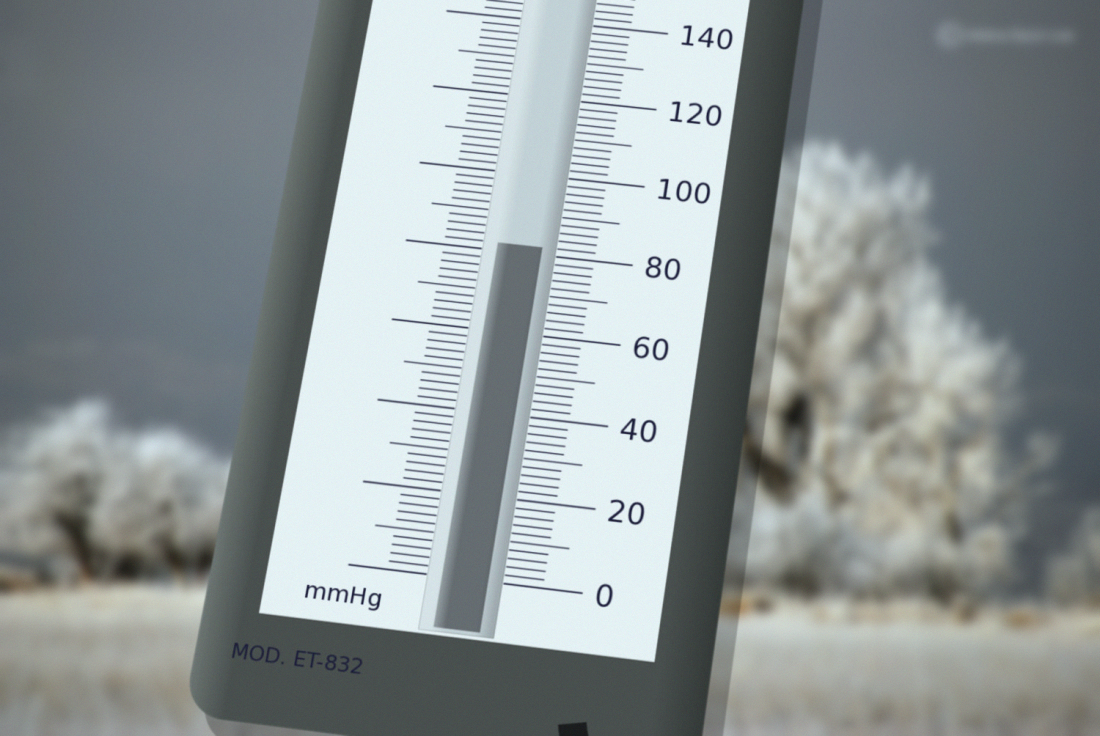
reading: 82,mmHg
